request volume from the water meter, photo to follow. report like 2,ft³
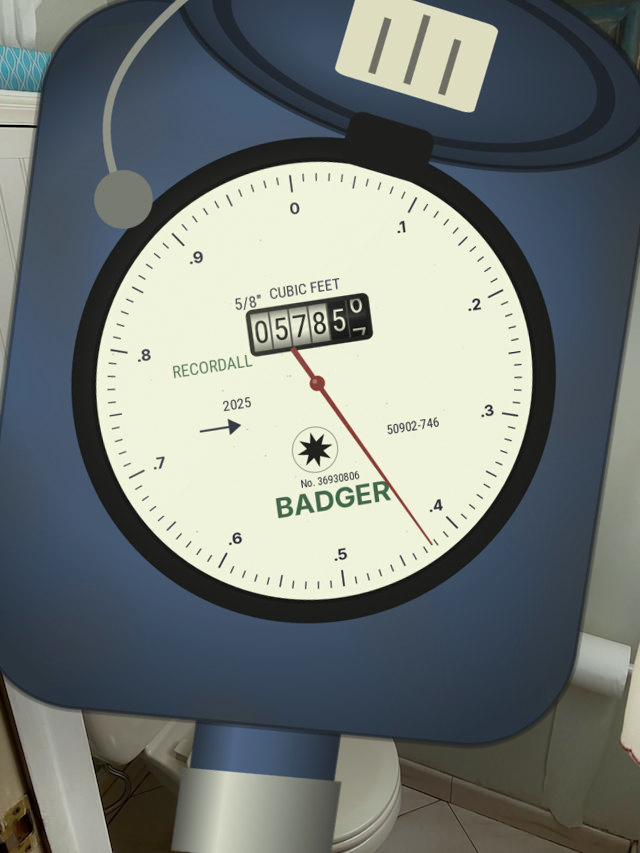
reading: 57856.42,ft³
